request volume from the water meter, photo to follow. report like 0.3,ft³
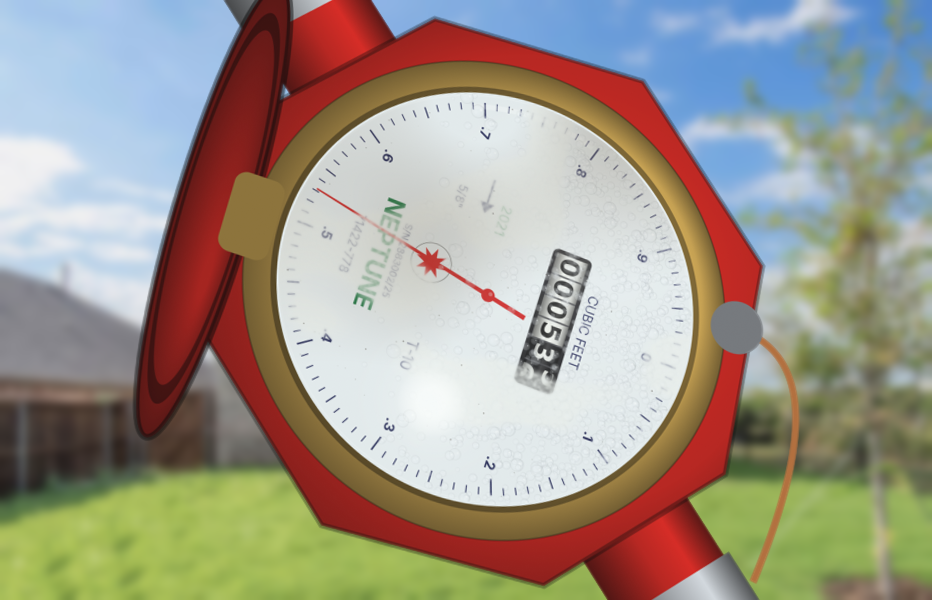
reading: 535.53,ft³
